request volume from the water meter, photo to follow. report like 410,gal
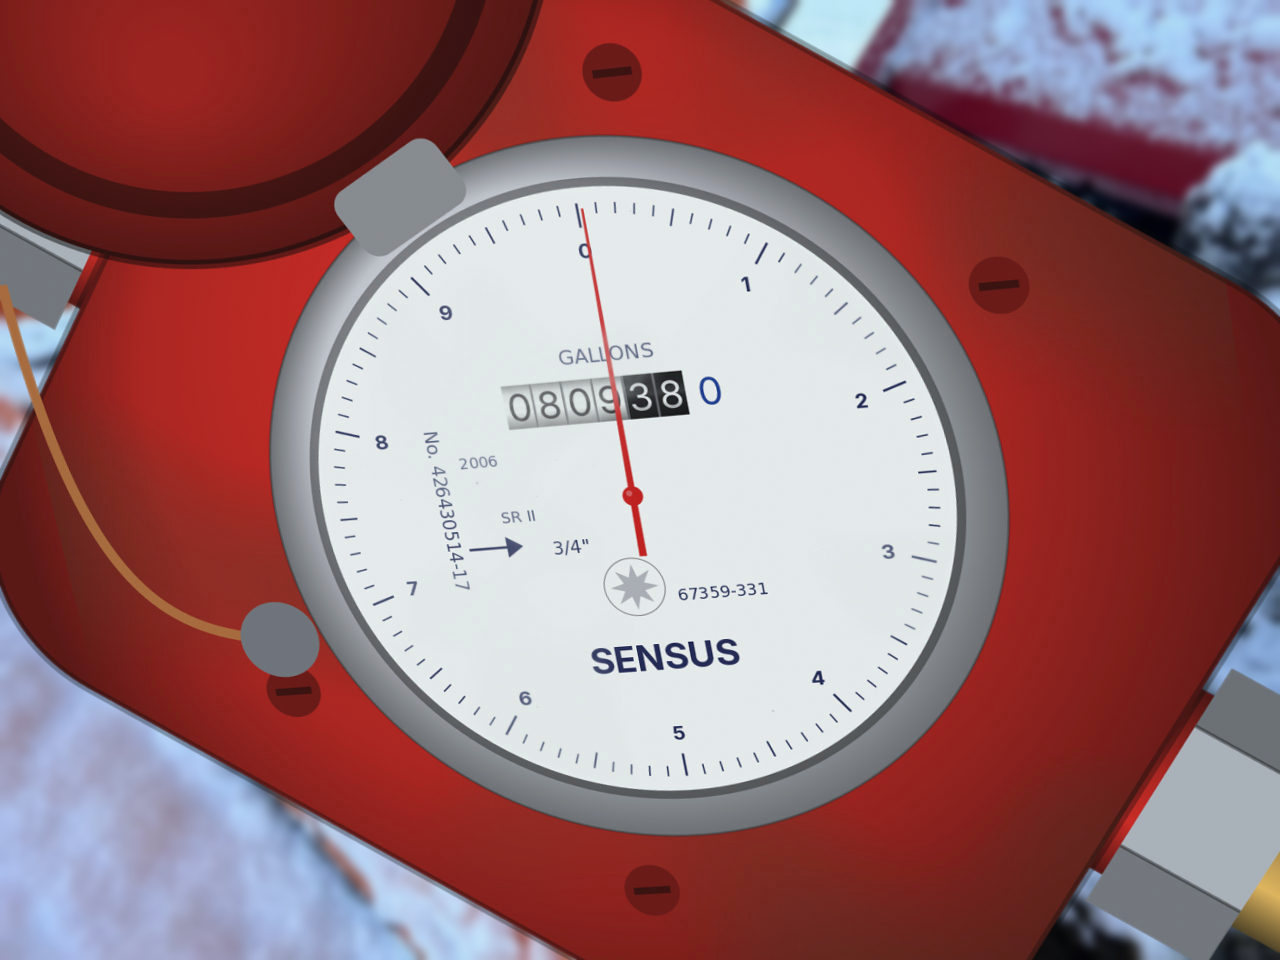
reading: 809380.0,gal
